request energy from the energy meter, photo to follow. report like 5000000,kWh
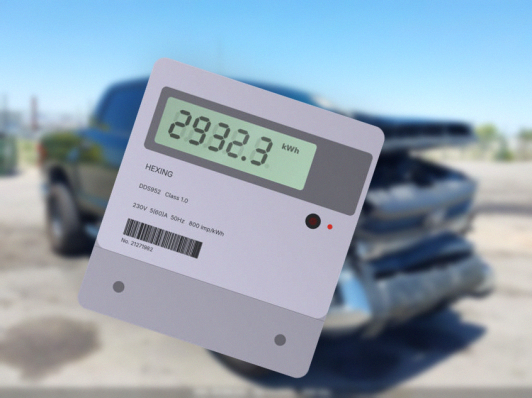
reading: 2932.3,kWh
